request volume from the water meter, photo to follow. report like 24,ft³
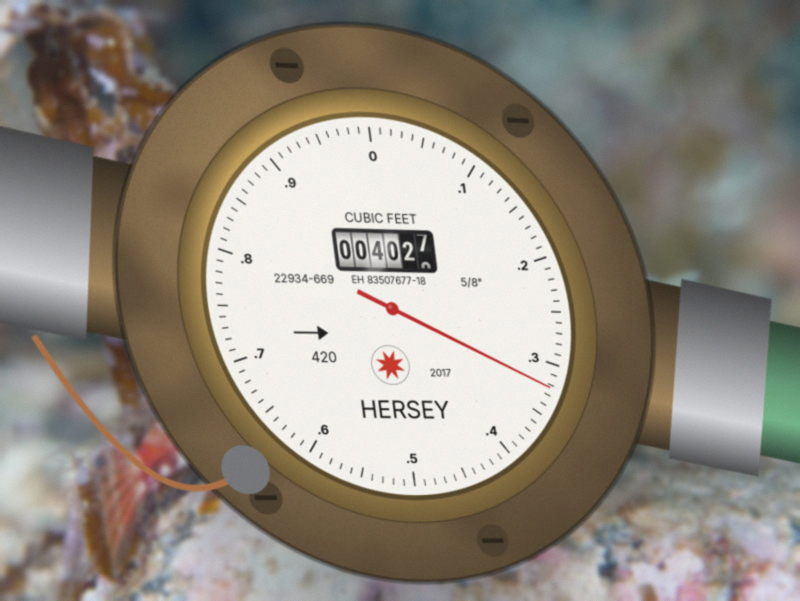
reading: 4027.32,ft³
